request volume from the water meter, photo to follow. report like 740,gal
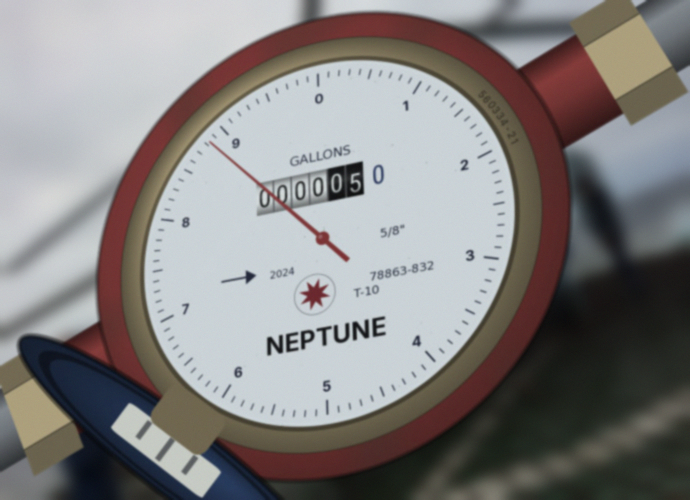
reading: 48.8,gal
